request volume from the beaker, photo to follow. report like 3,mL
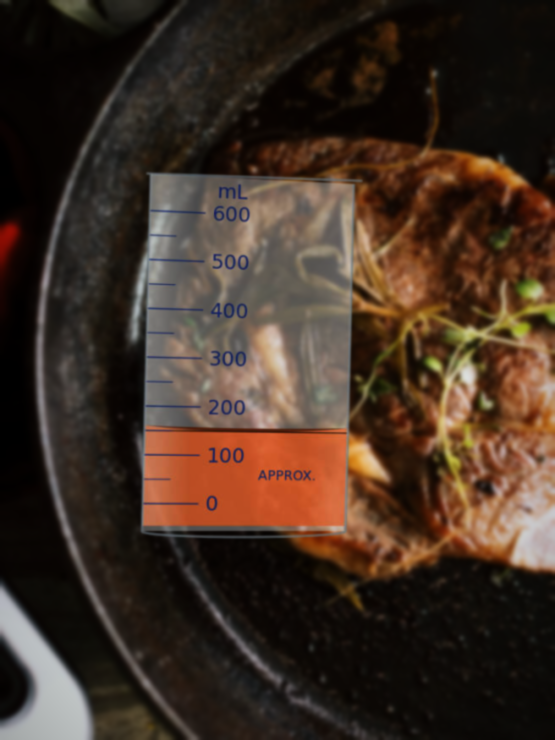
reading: 150,mL
